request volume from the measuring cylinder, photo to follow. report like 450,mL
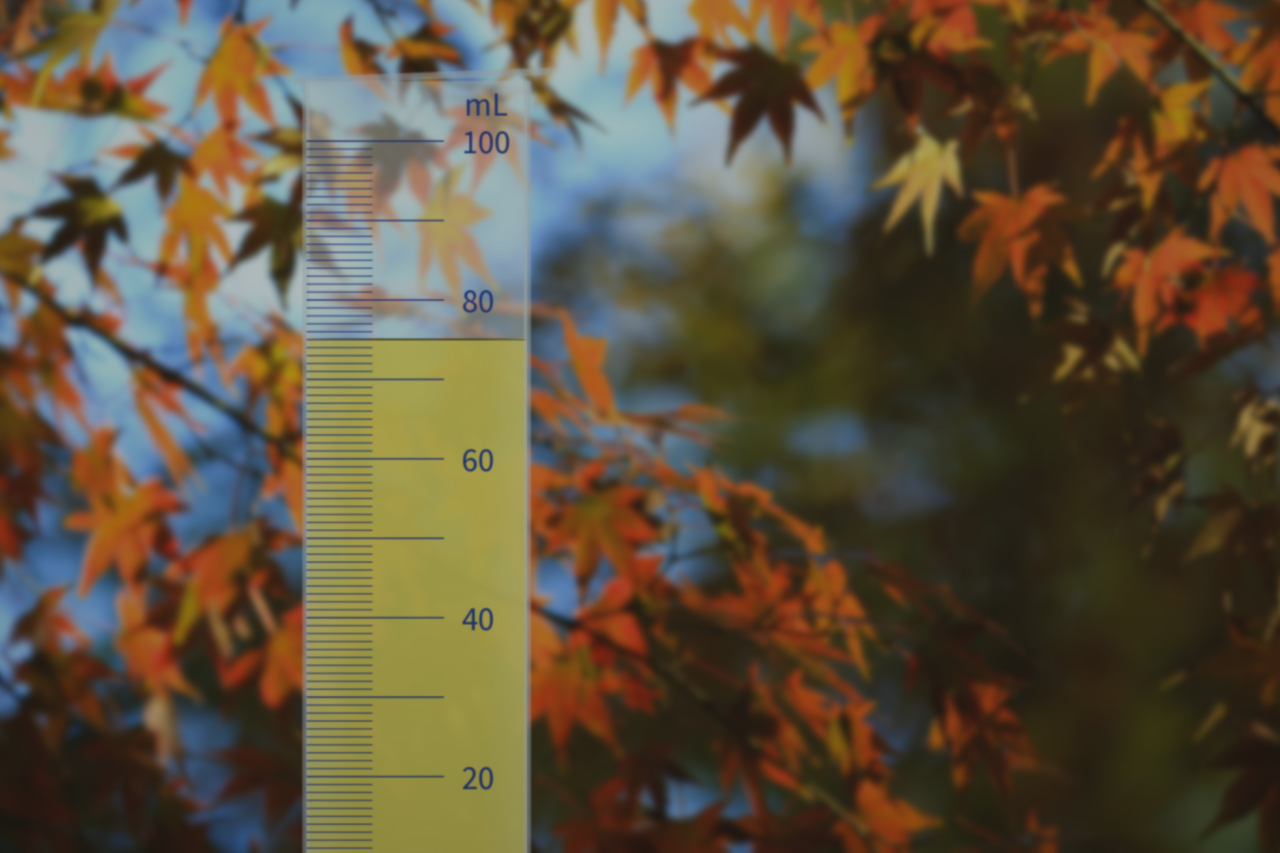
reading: 75,mL
